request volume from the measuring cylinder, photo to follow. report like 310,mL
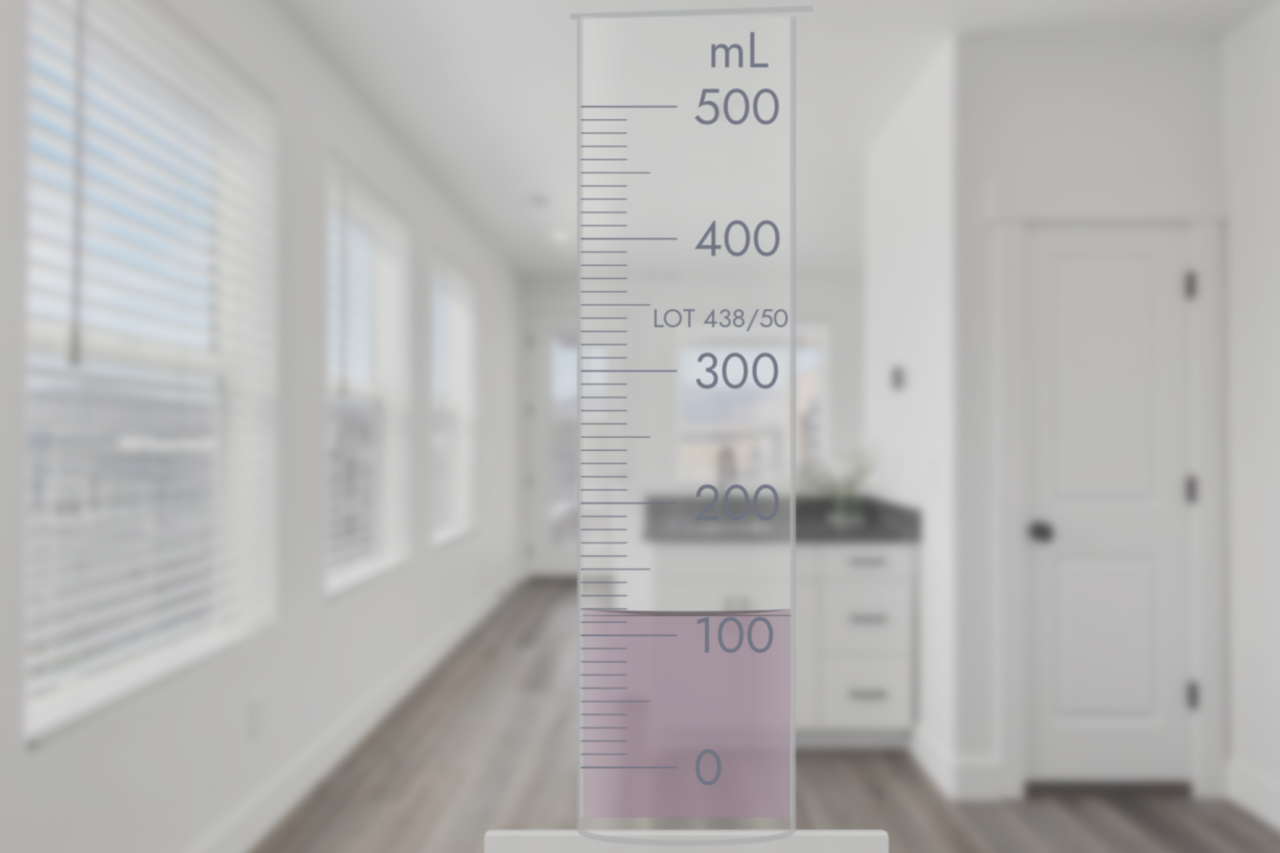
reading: 115,mL
